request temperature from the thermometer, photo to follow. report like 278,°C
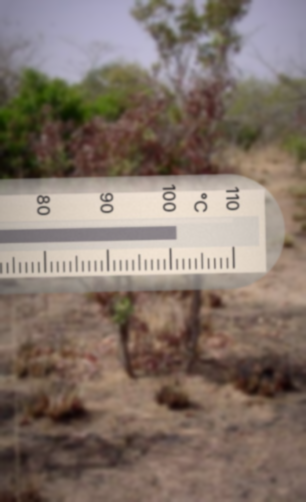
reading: 101,°C
